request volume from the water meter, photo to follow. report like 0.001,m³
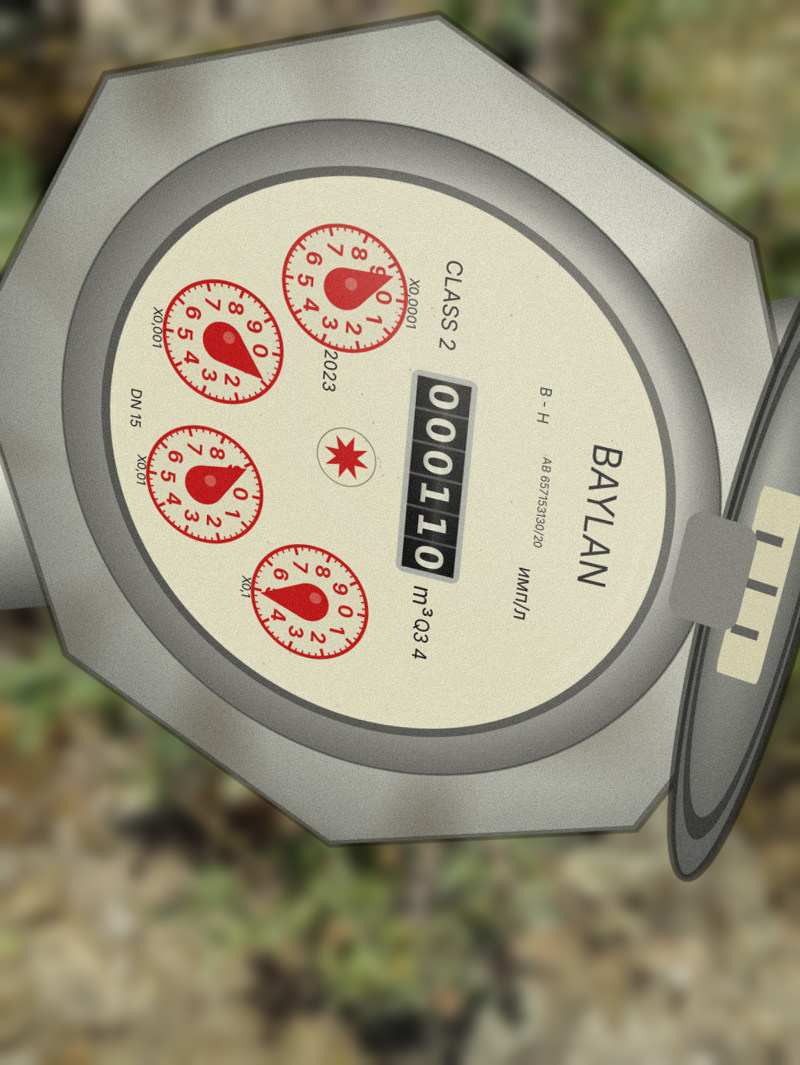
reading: 110.4909,m³
